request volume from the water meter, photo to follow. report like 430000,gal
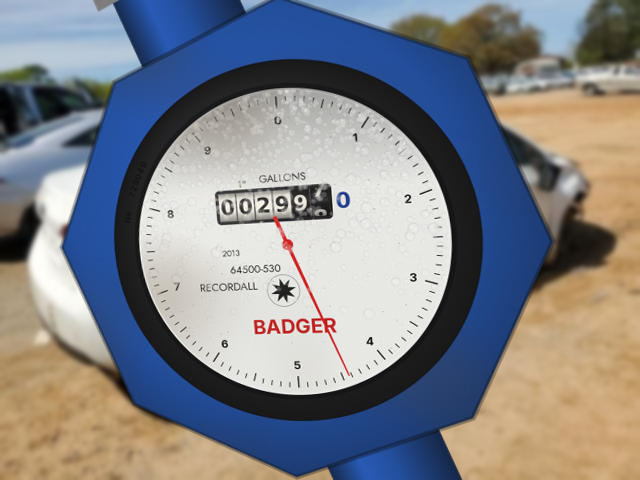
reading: 29974.4,gal
